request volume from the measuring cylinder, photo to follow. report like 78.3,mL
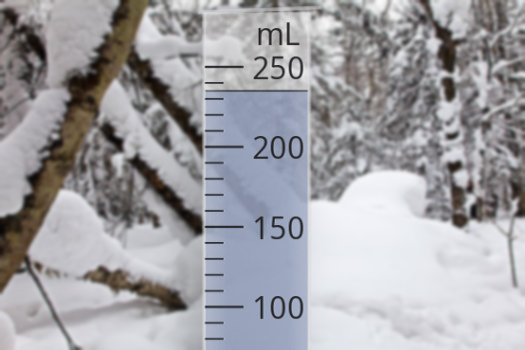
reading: 235,mL
